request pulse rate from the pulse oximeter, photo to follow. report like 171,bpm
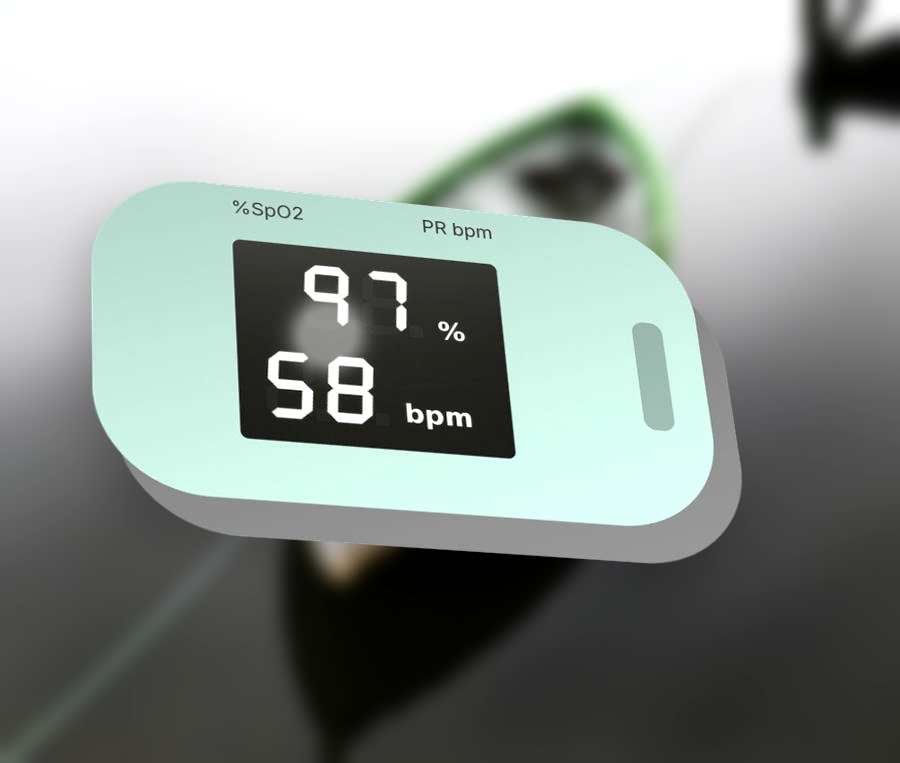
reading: 58,bpm
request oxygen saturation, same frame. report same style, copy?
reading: 97,%
